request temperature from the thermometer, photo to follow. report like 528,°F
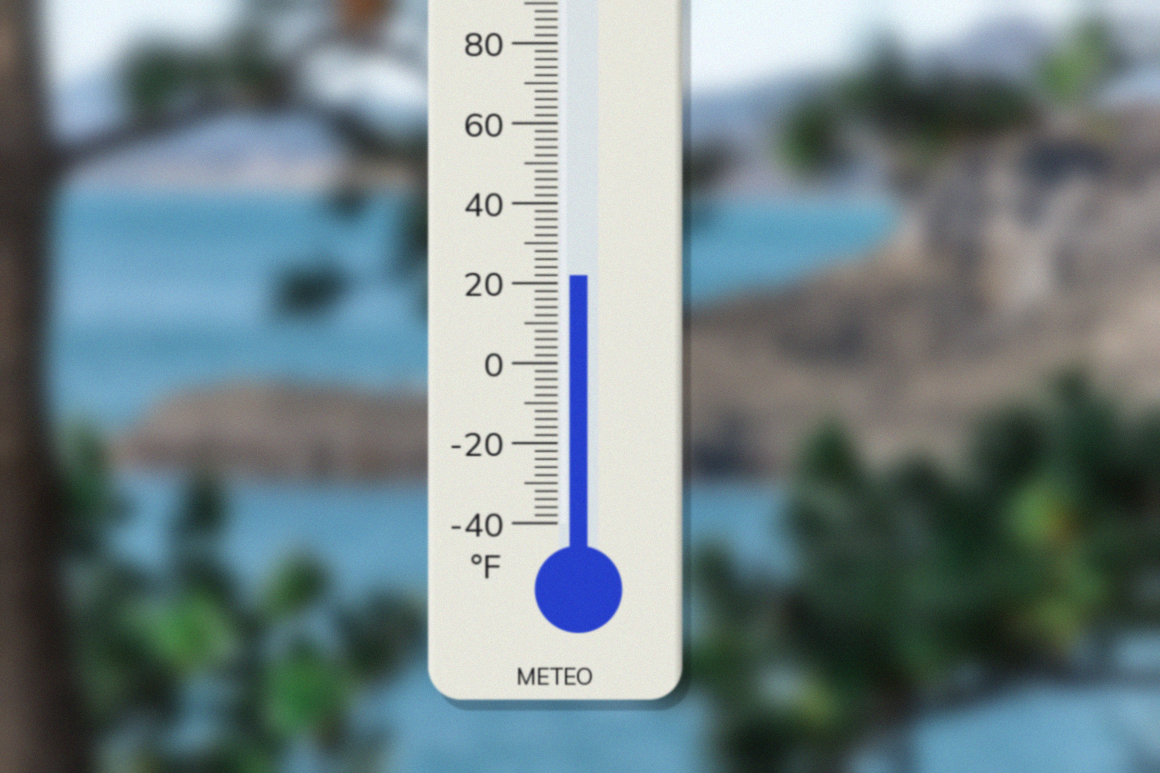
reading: 22,°F
